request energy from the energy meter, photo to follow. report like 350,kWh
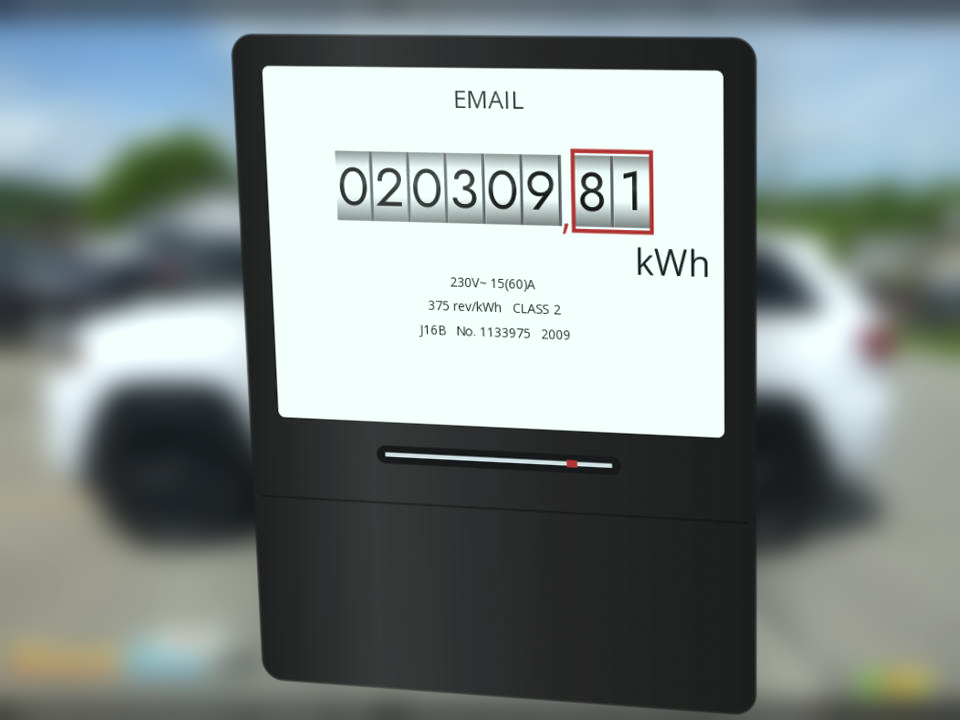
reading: 20309.81,kWh
